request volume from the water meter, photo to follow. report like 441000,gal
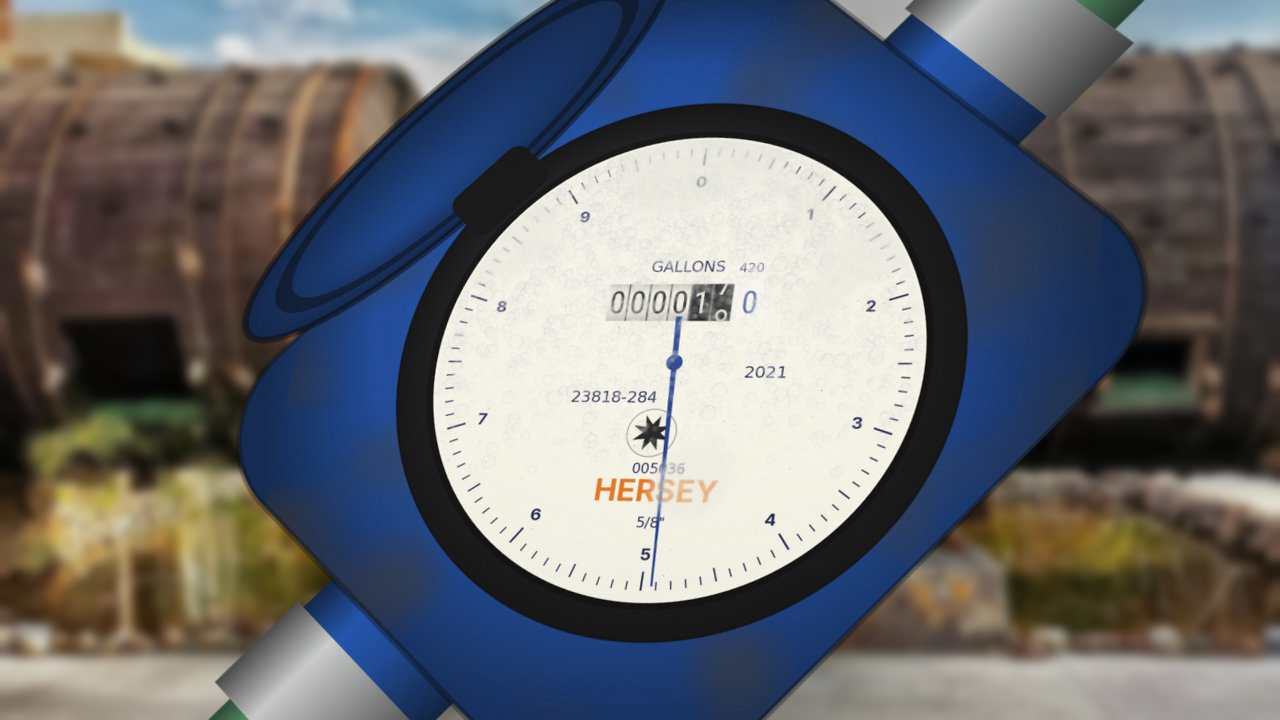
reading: 174.9,gal
